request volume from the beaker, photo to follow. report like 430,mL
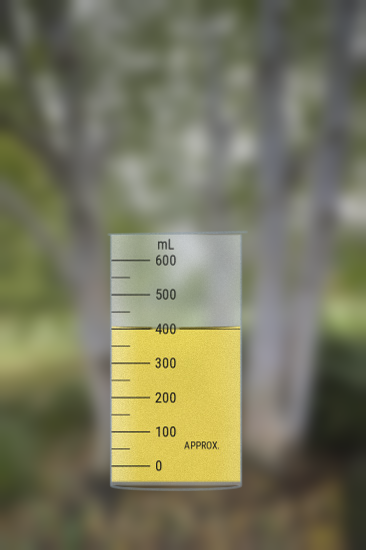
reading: 400,mL
